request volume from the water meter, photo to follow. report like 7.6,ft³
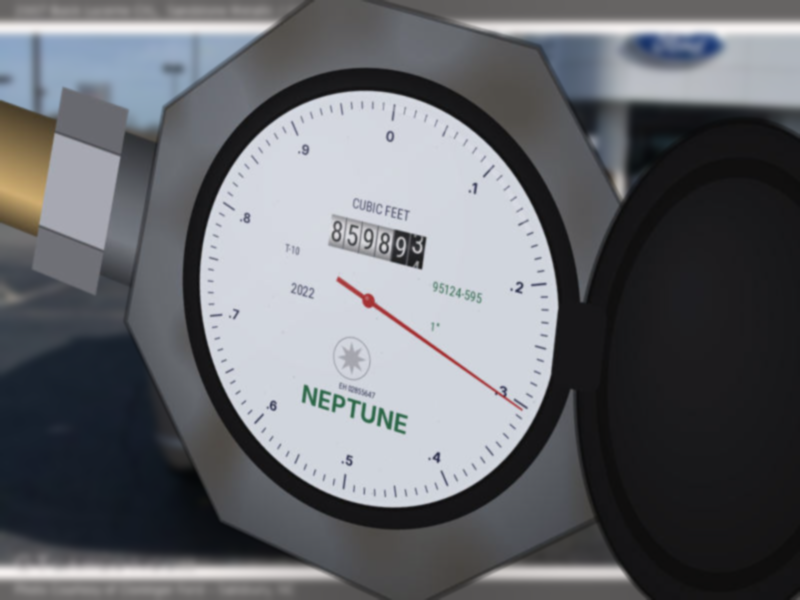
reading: 859893.30,ft³
